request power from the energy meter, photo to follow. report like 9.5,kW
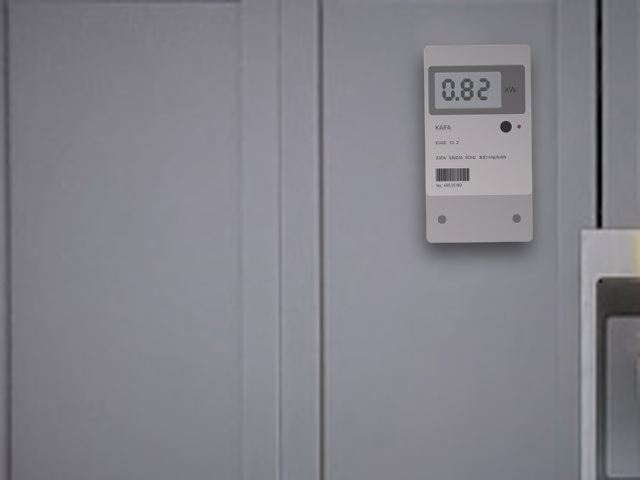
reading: 0.82,kW
